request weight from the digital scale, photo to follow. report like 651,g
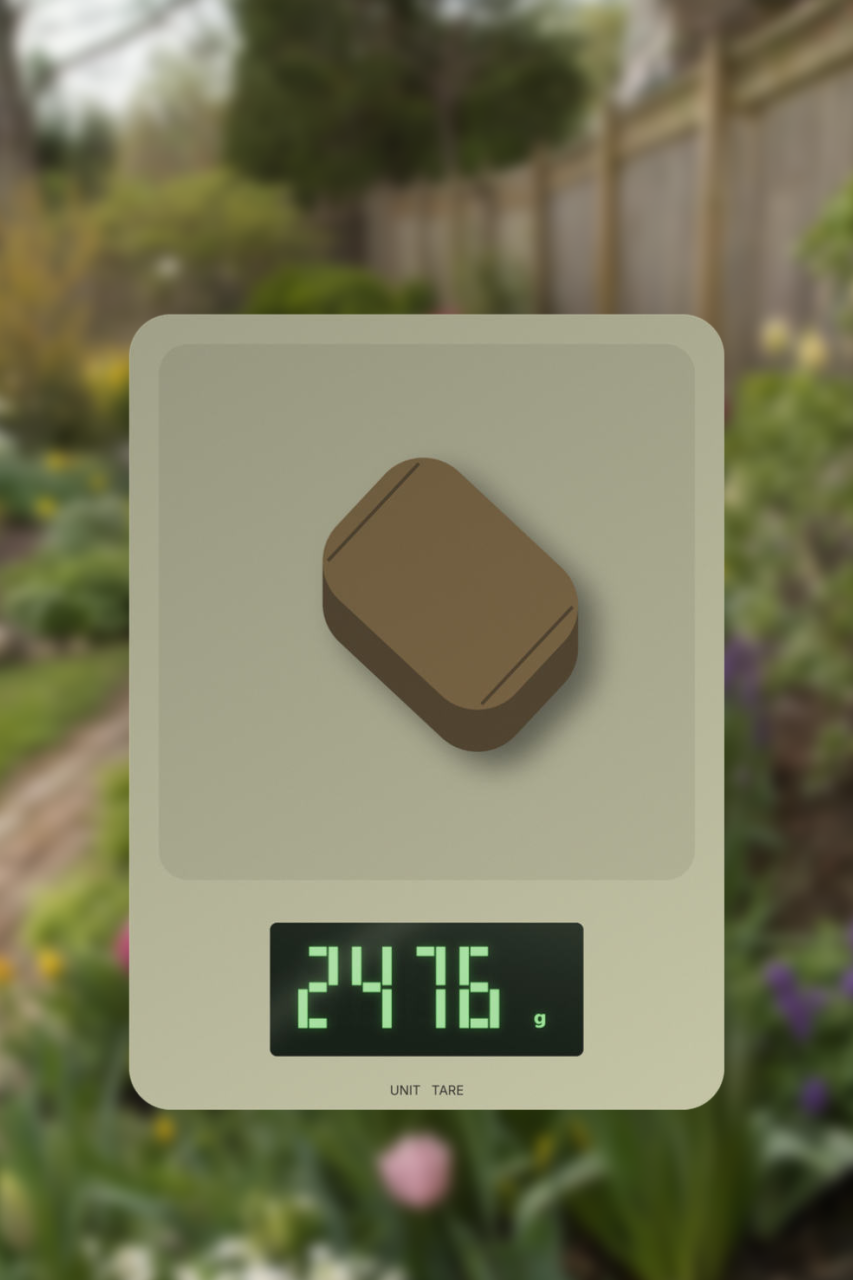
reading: 2476,g
